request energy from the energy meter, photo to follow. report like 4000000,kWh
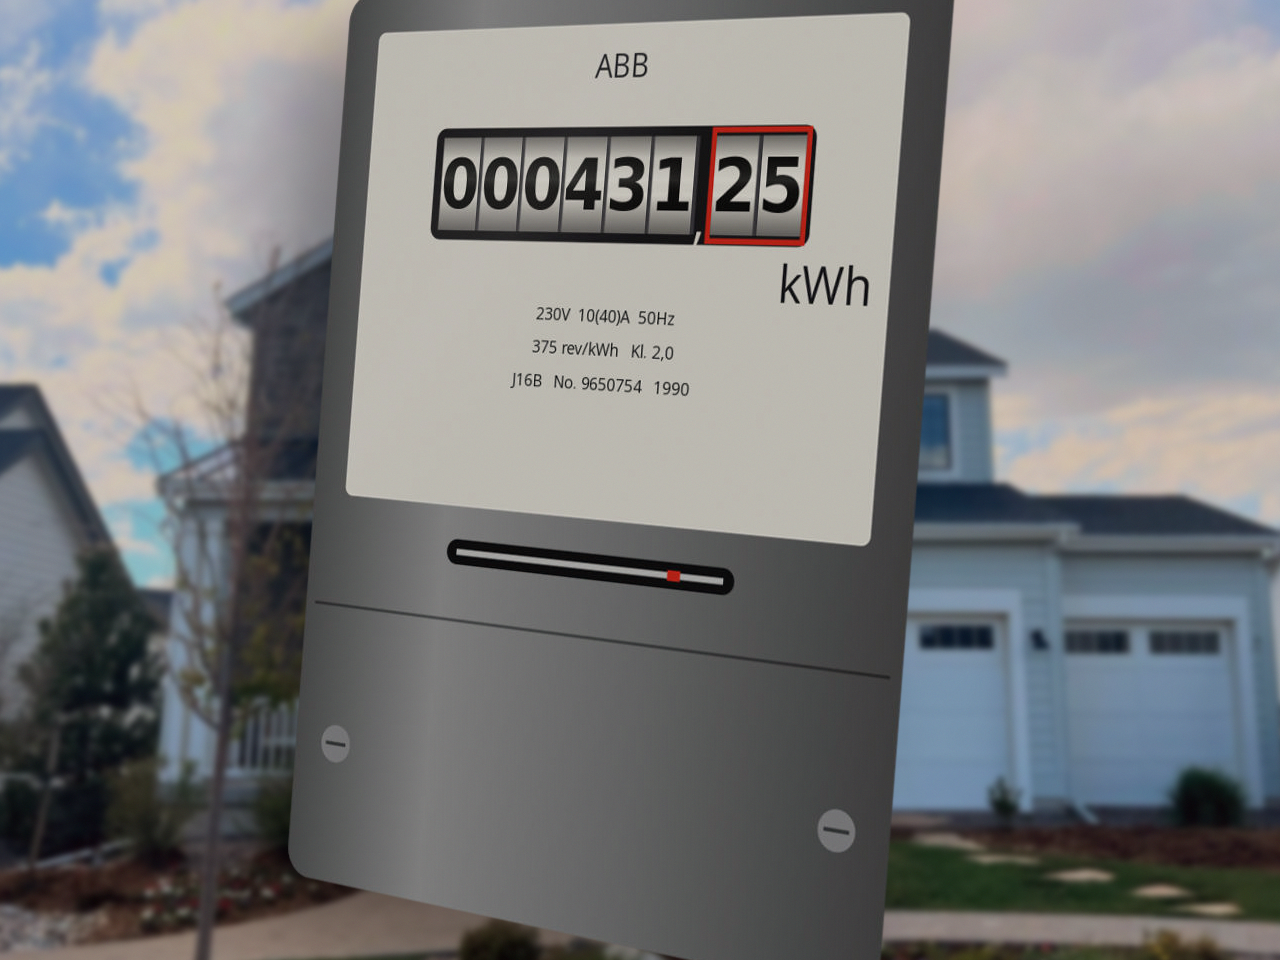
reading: 431.25,kWh
